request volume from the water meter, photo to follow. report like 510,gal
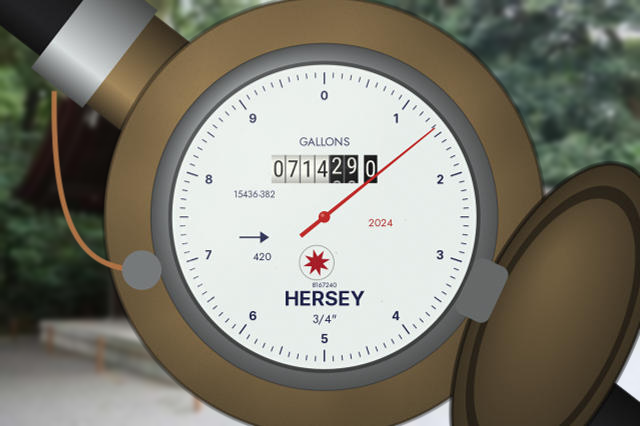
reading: 714291.4,gal
